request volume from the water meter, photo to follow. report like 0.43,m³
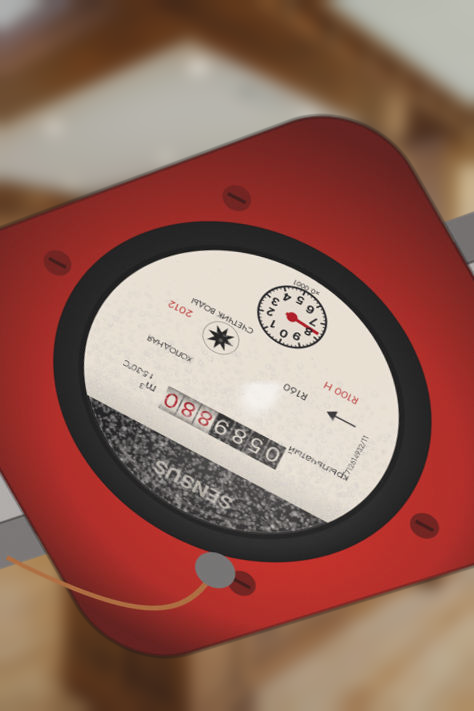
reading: 589.8807,m³
